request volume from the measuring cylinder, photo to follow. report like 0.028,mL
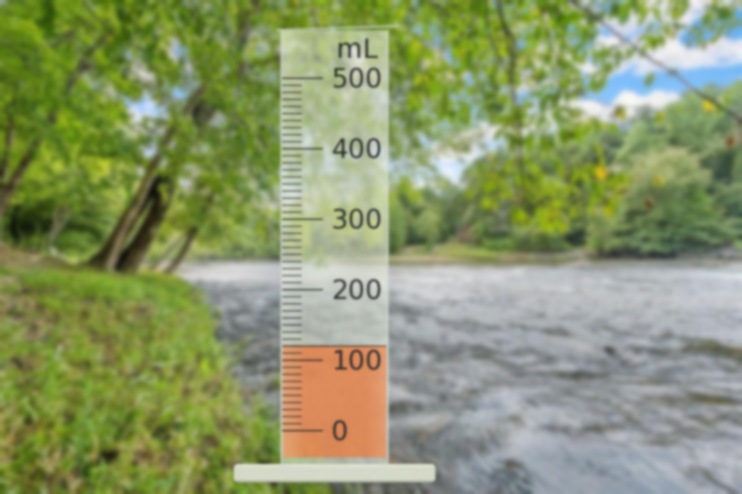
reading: 120,mL
